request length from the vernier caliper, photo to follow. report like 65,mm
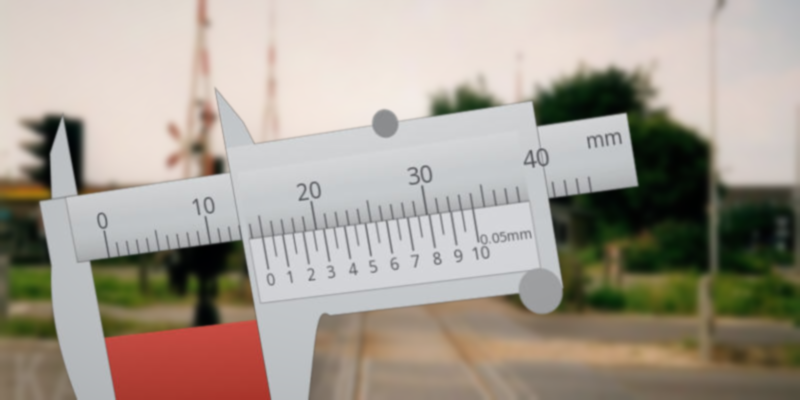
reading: 15.0,mm
